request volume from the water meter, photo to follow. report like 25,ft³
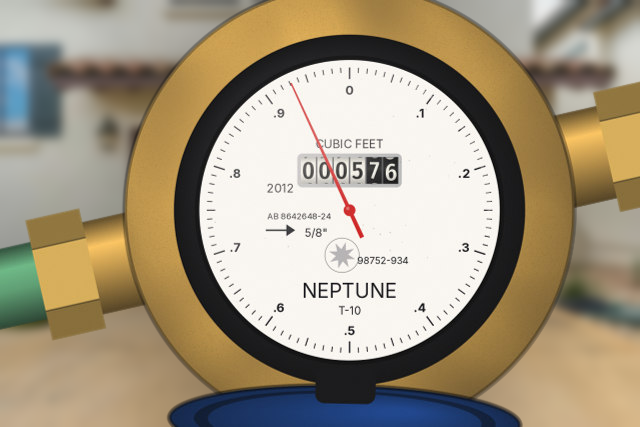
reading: 575.93,ft³
